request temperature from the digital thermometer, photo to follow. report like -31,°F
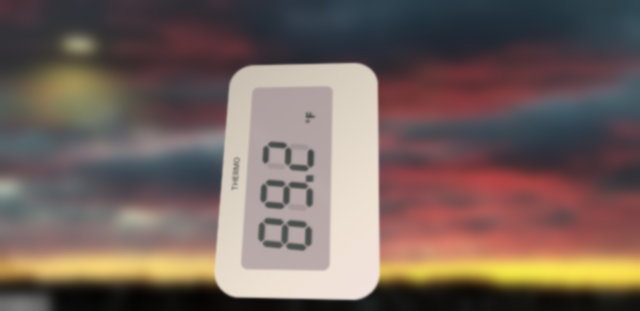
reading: 89.2,°F
